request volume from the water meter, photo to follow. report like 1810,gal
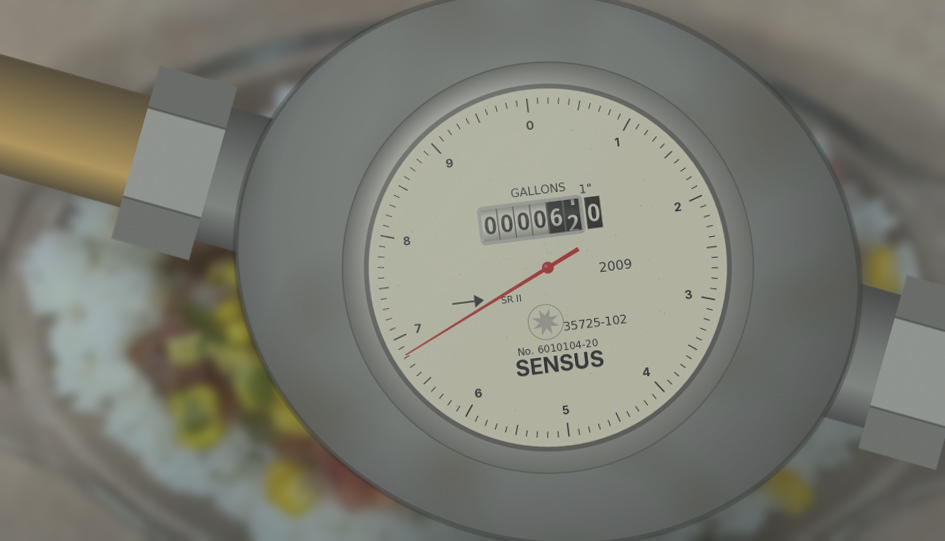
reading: 616.8,gal
